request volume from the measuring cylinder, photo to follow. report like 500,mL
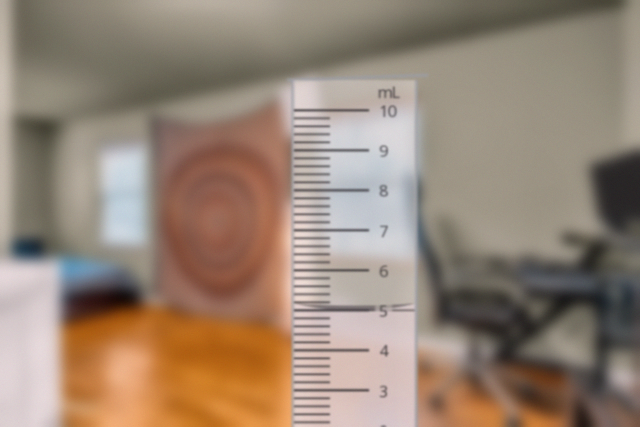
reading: 5,mL
